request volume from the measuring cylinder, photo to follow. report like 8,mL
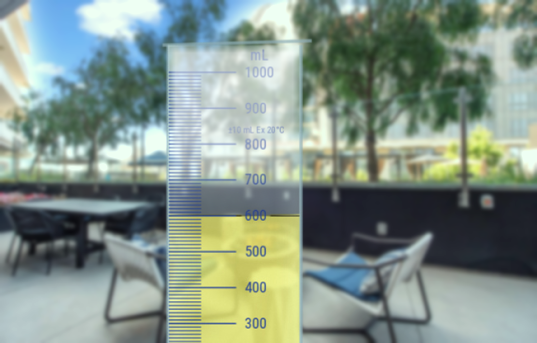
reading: 600,mL
